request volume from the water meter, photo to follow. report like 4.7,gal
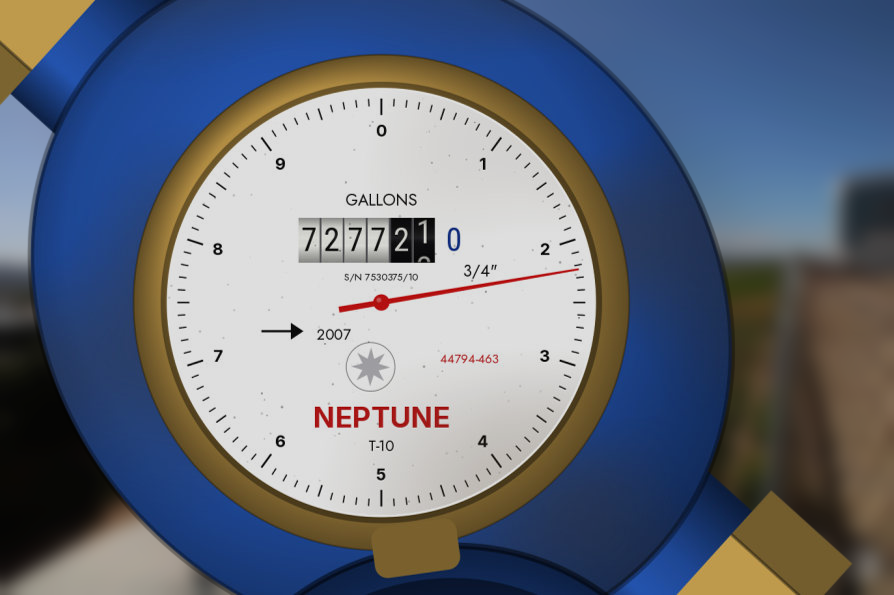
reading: 7277212.2,gal
